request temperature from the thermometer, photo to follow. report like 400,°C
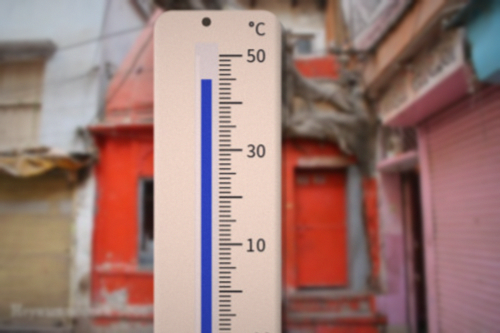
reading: 45,°C
